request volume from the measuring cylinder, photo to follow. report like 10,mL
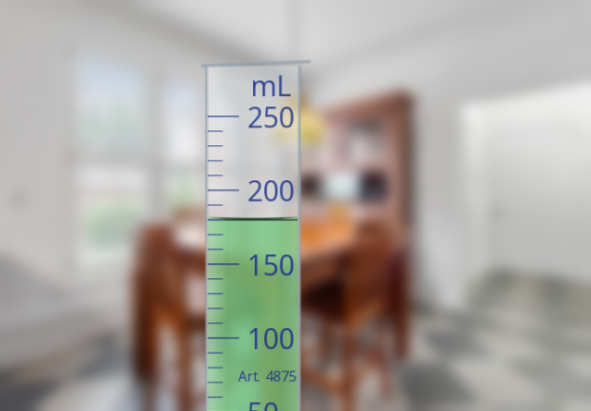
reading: 180,mL
